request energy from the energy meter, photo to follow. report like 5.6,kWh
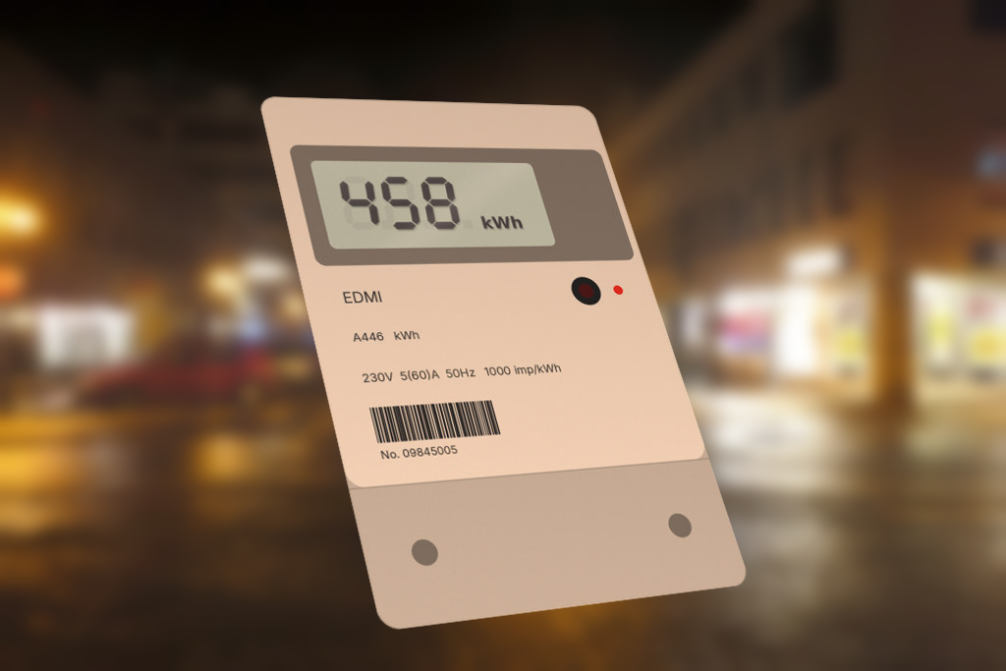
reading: 458,kWh
